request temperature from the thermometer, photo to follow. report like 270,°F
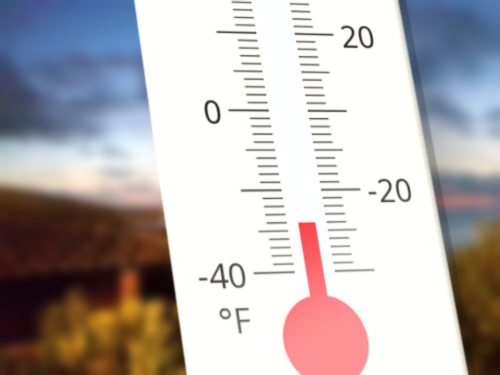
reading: -28,°F
